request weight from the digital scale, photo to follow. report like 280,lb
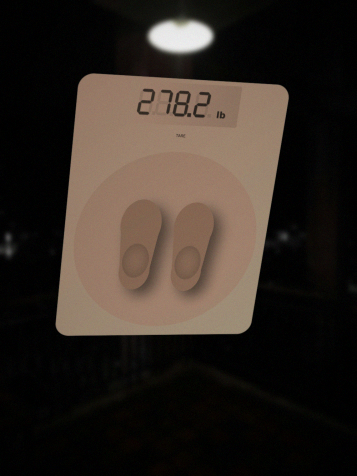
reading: 278.2,lb
